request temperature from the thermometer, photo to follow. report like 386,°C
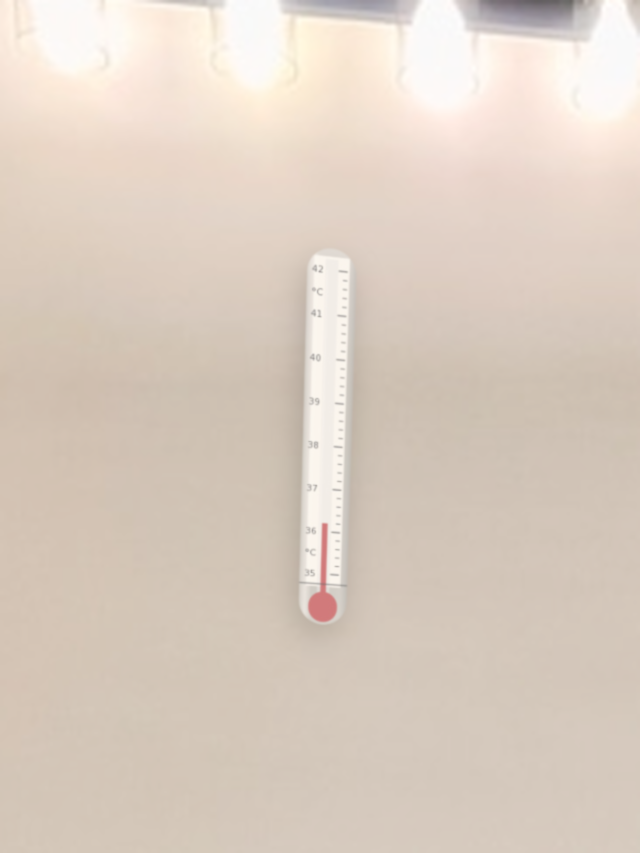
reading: 36.2,°C
